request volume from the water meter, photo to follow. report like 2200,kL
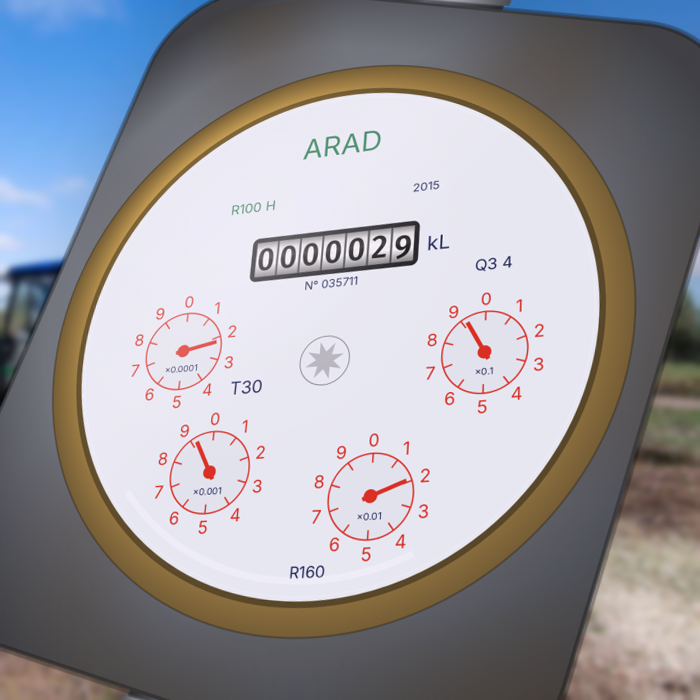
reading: 28.9192,kL
